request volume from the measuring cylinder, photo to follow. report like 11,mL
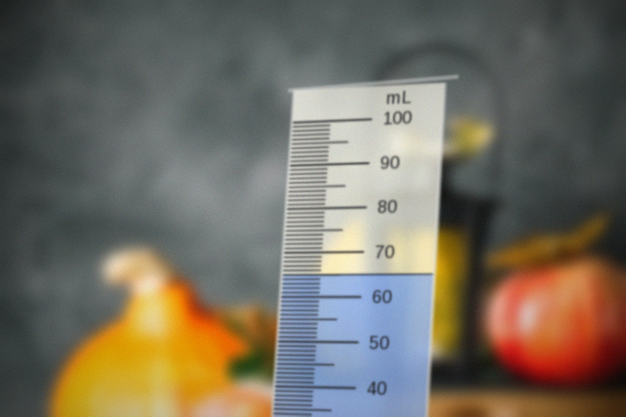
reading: 65,mL
